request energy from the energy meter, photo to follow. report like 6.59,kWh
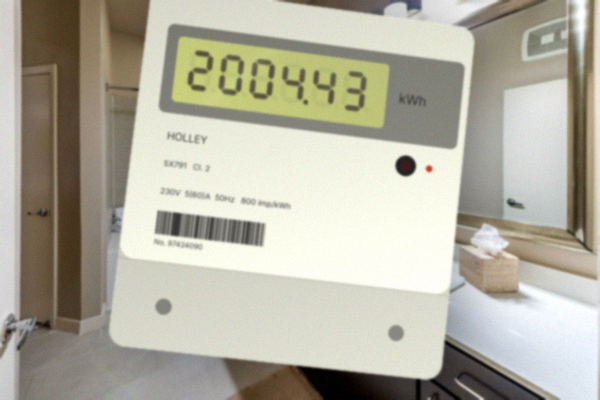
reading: 2004.43,kWh
